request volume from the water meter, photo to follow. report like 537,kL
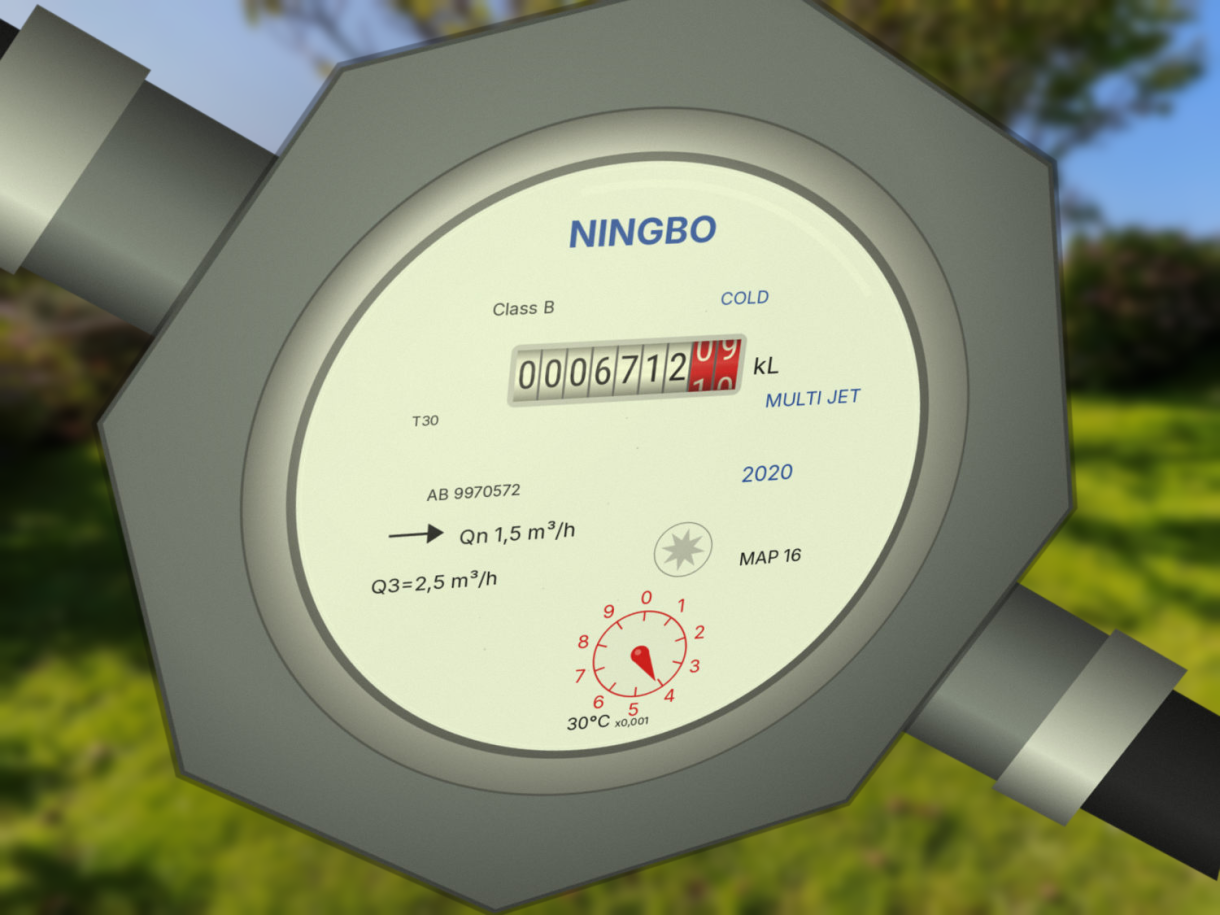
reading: 6712.094,kL
